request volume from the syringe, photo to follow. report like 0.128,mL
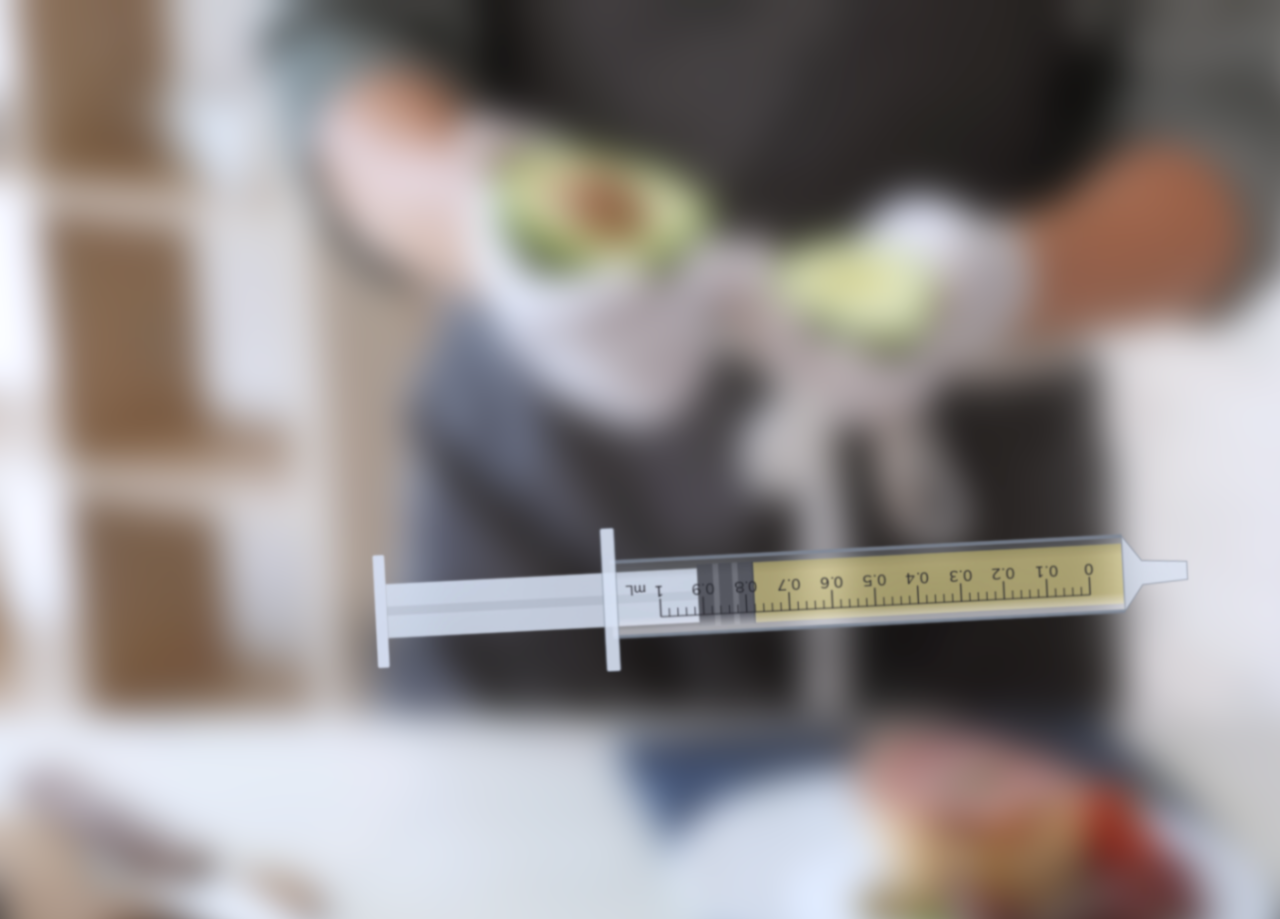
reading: 0.78,mL
